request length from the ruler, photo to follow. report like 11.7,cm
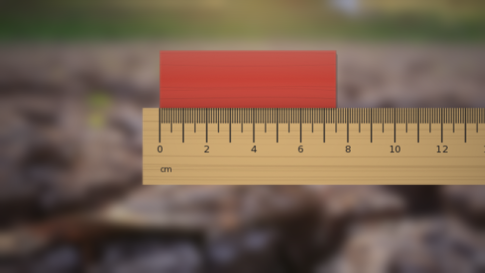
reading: 7.5,cm
